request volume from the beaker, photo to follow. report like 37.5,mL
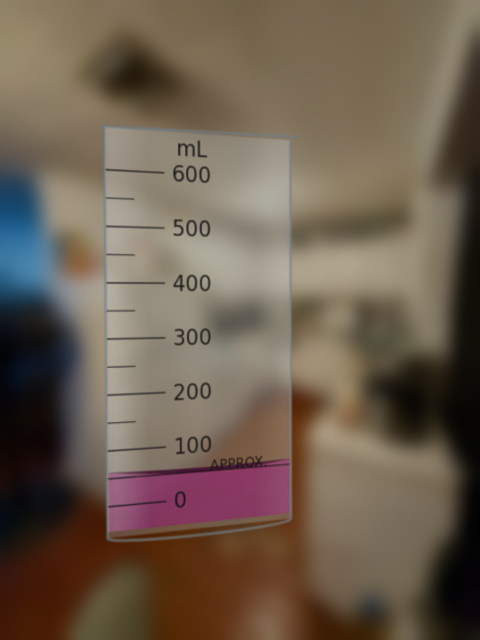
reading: 50,mL
